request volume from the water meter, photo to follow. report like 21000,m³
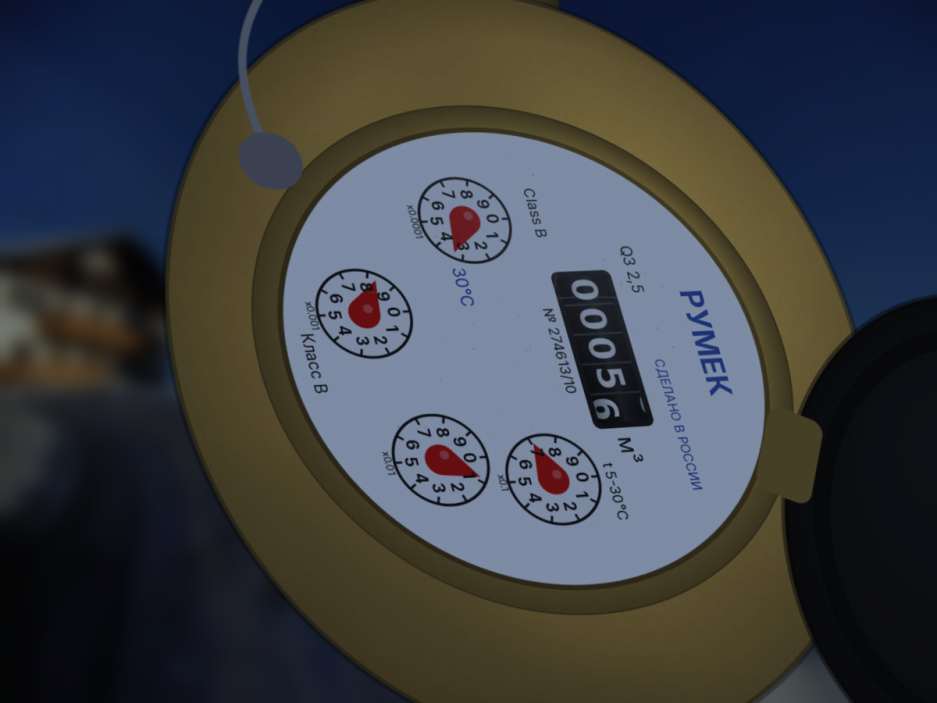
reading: 55.7083,m³
